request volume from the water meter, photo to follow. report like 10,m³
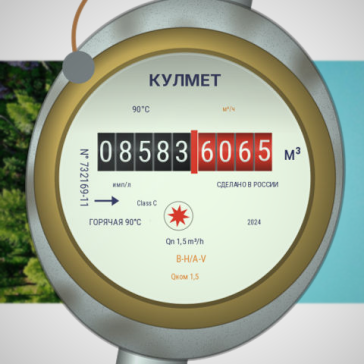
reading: 8583.6065,m³
